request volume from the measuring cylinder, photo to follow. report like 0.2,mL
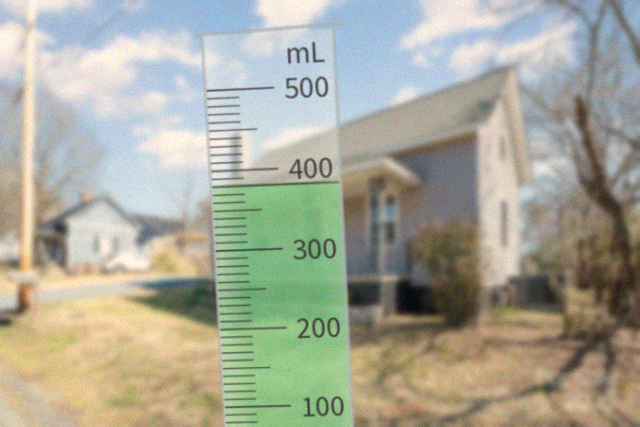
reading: 380,mL
